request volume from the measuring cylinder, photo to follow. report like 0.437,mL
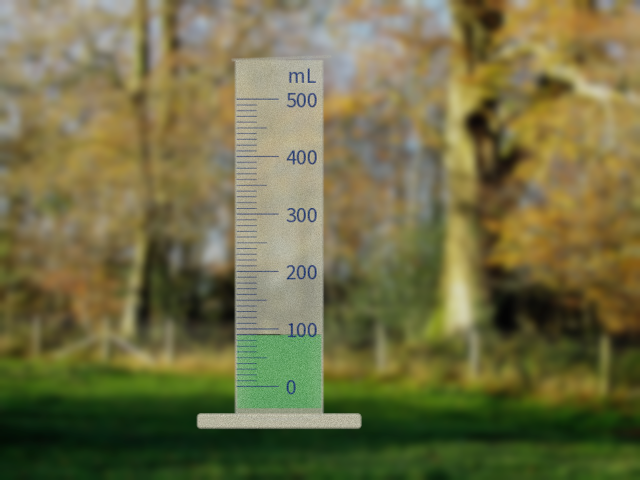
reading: 90,mL
